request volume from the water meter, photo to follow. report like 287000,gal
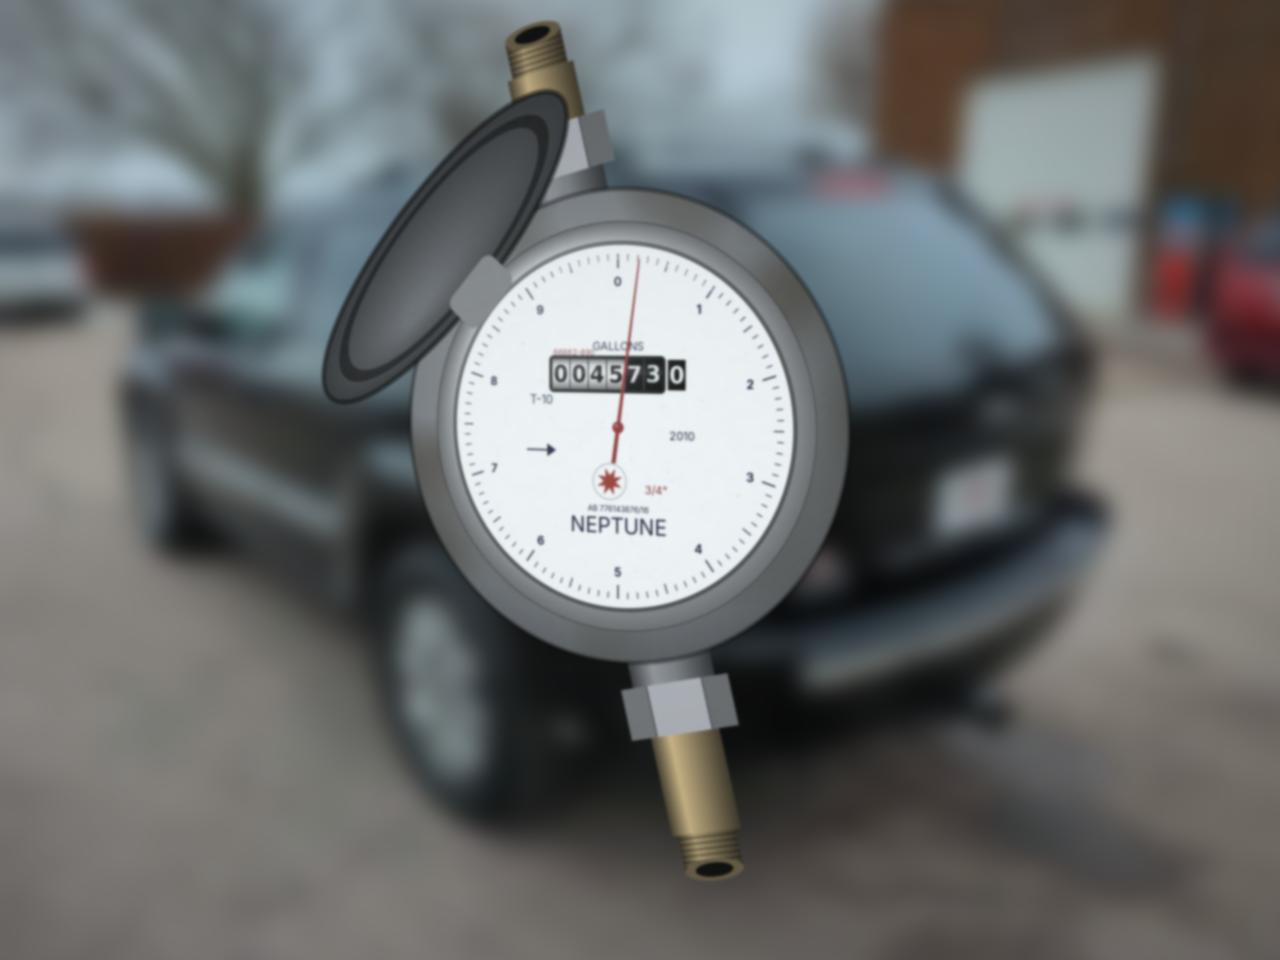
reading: 45730.2,gal
